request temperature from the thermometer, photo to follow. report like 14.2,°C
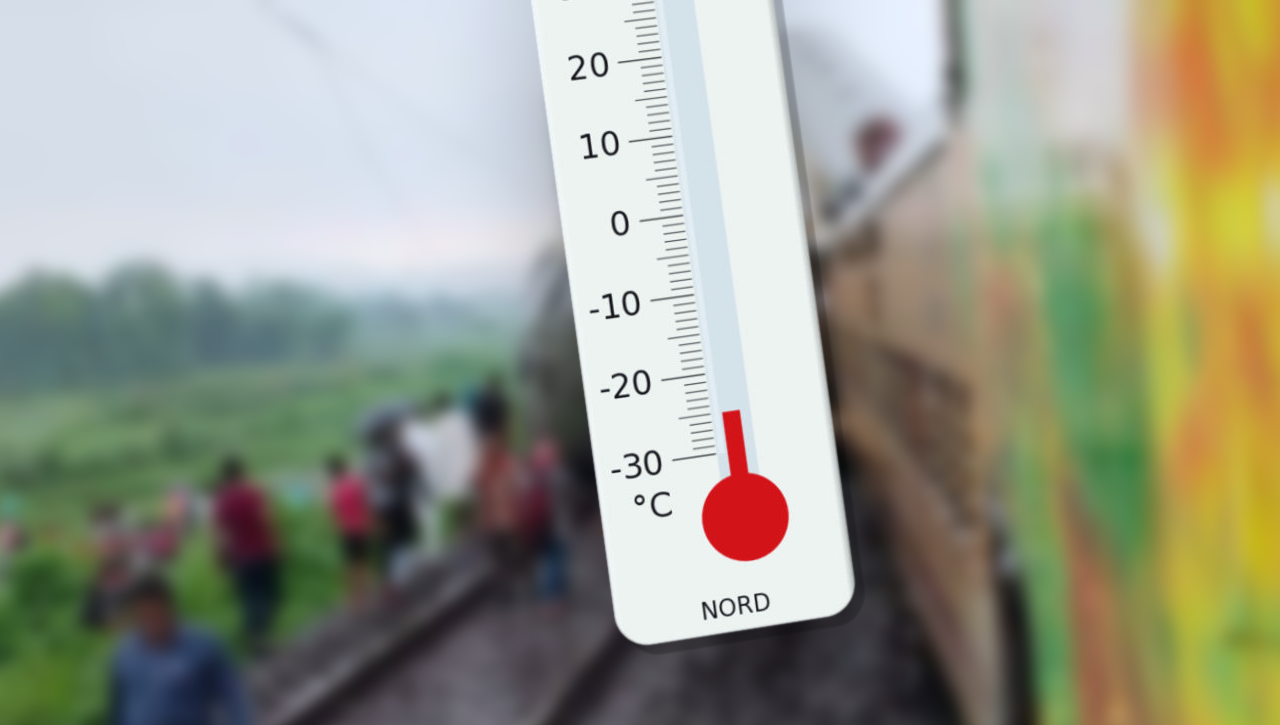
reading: -25,°C
